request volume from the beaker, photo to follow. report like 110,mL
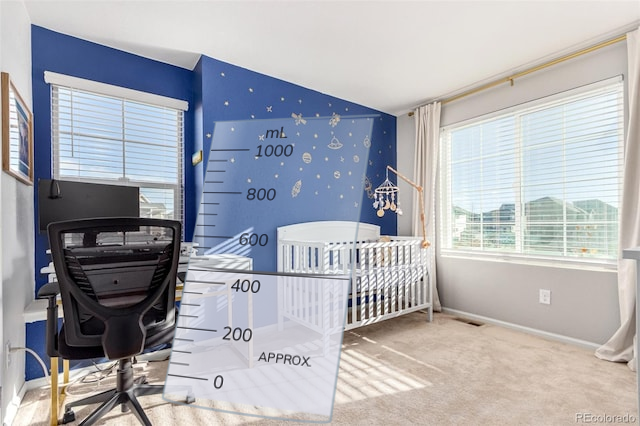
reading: 450,mL
